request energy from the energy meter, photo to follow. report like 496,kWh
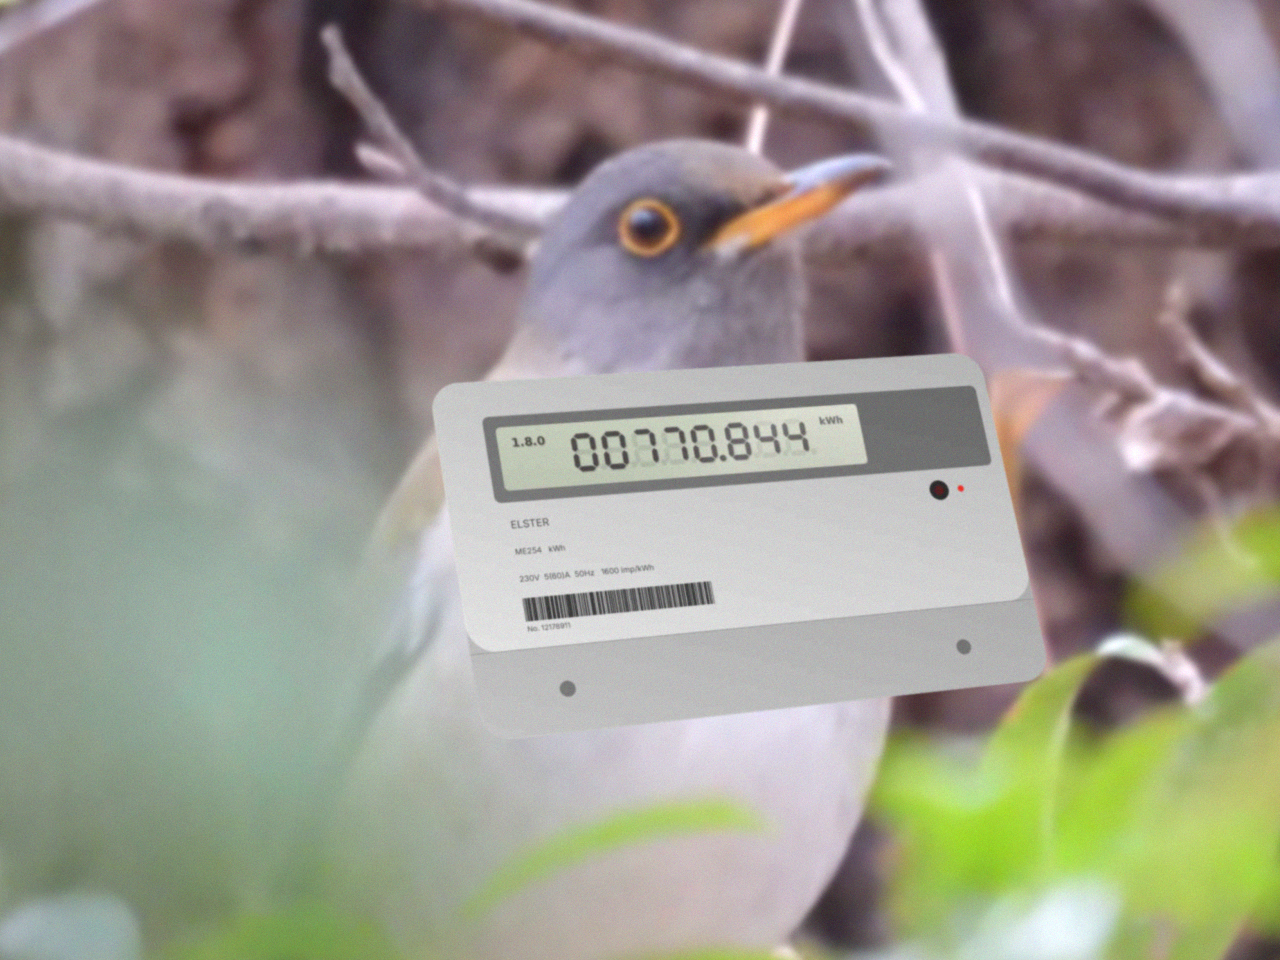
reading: 770.844,kWh
